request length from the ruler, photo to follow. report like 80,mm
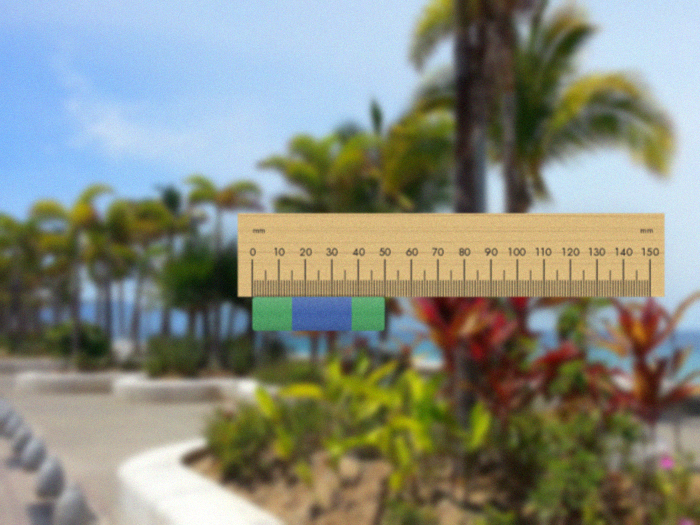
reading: 50,mm
